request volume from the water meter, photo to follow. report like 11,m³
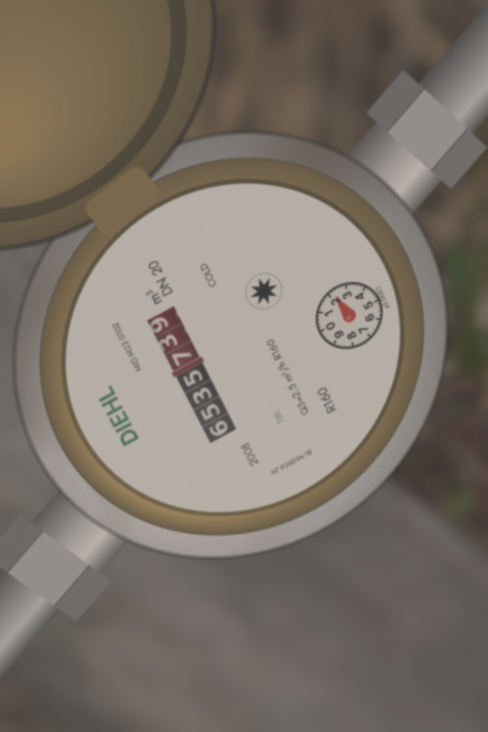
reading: 6535.7392,m³
